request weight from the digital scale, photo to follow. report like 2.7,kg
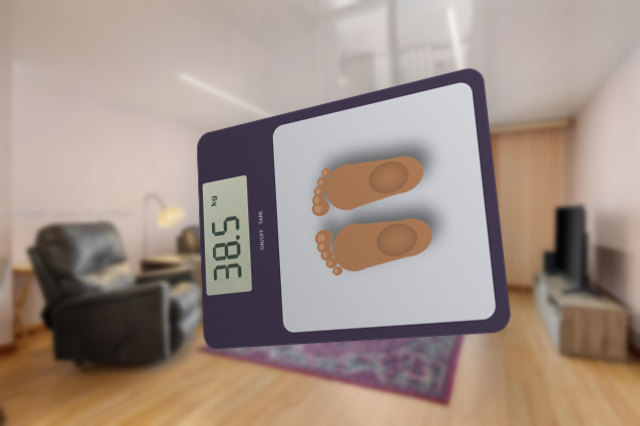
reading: 38.5,kg
